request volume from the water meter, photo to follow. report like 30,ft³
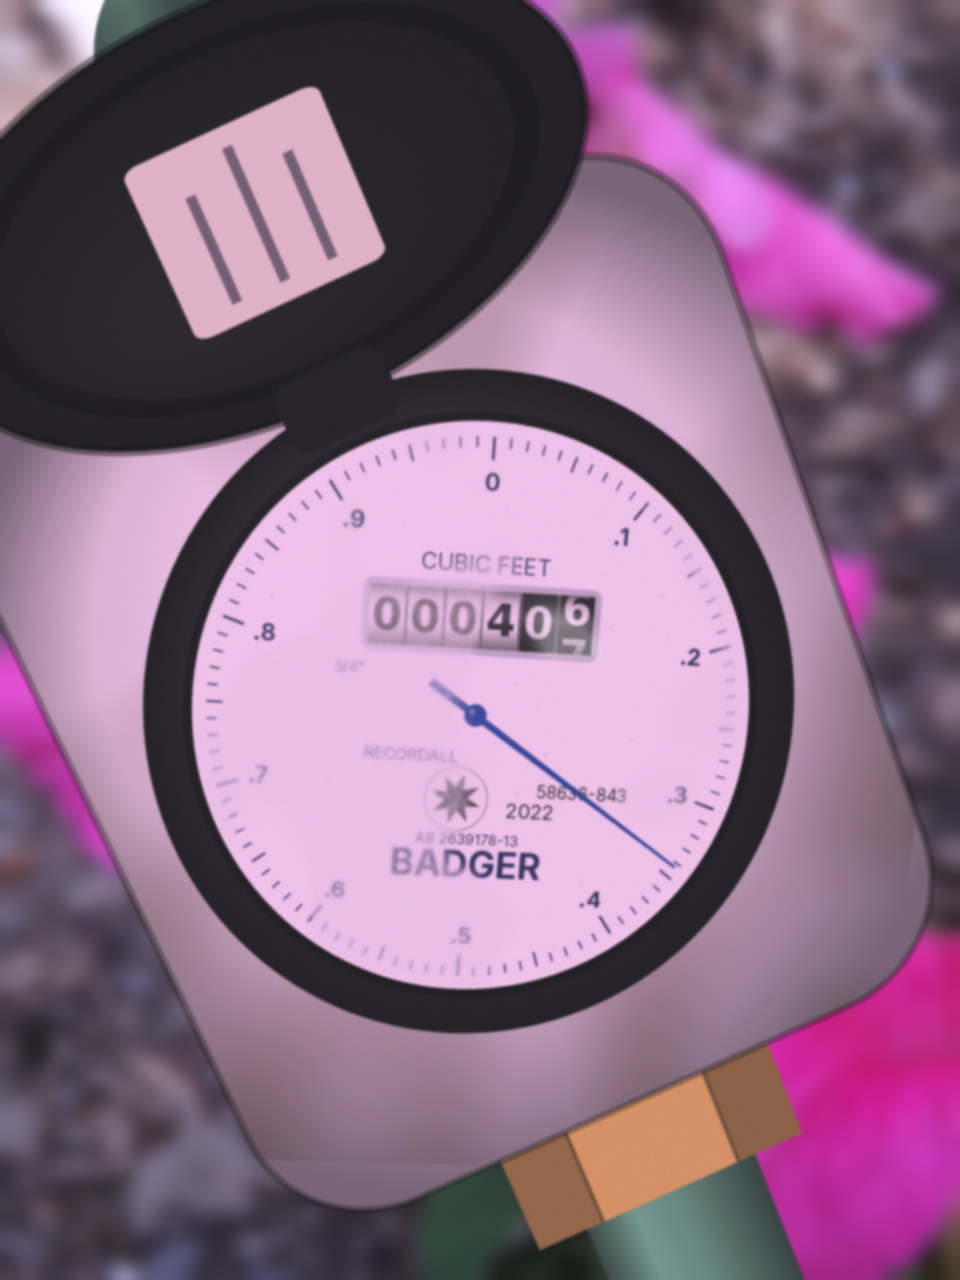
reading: 406.34,ft³
